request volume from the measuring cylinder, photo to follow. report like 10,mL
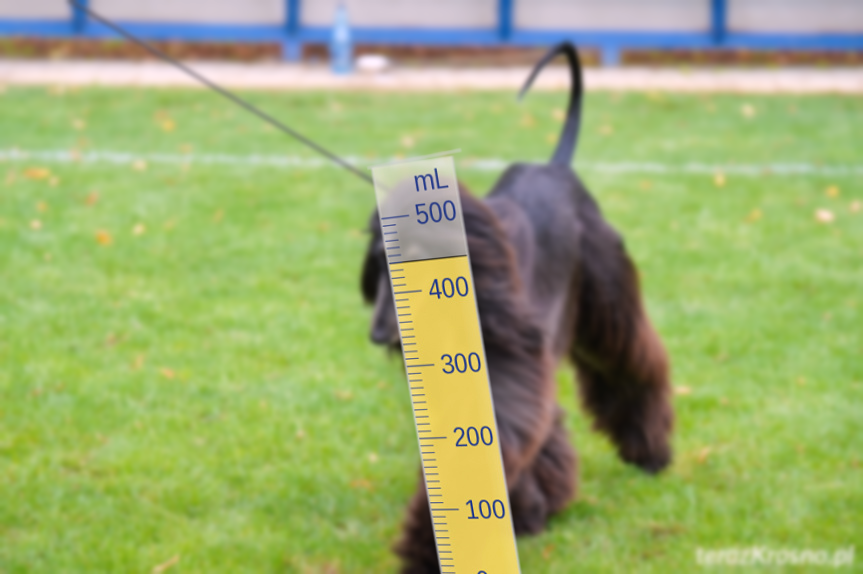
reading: 440,mL
